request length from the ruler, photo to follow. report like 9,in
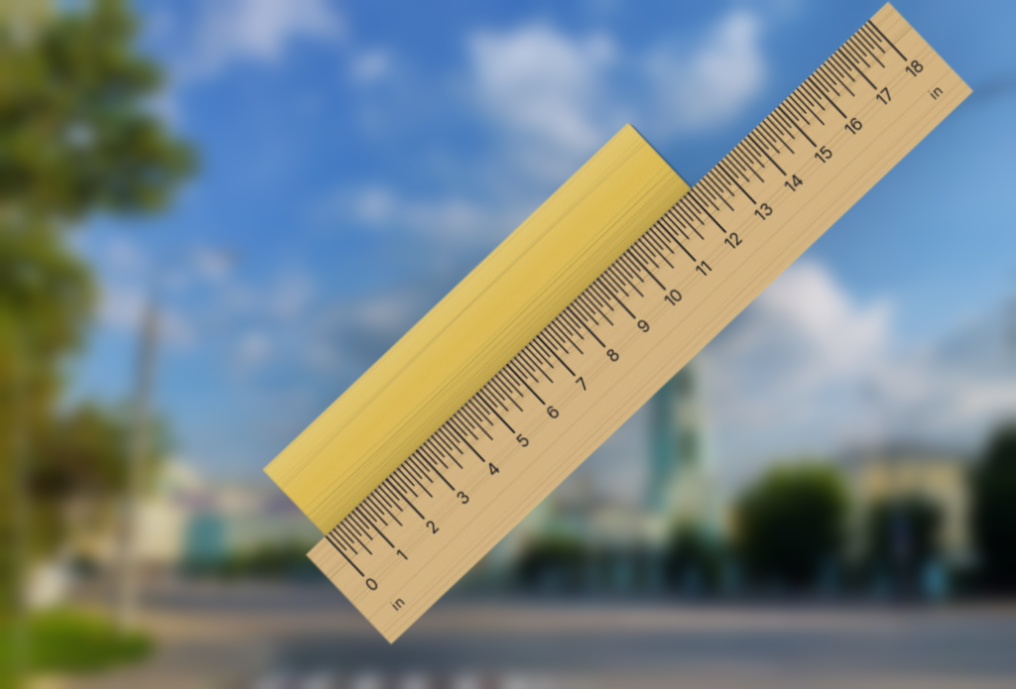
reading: 12.125,in
